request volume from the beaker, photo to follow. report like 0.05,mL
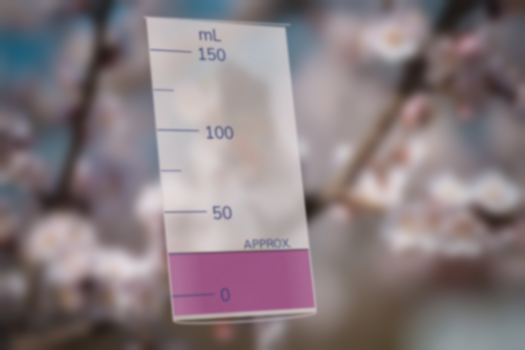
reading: 25,mL
